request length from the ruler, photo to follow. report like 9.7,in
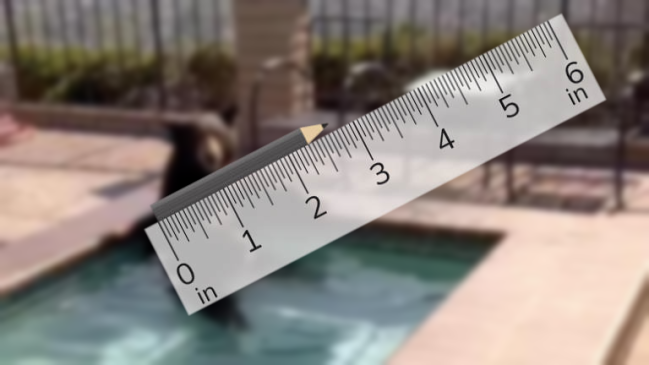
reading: 2.6875,in
